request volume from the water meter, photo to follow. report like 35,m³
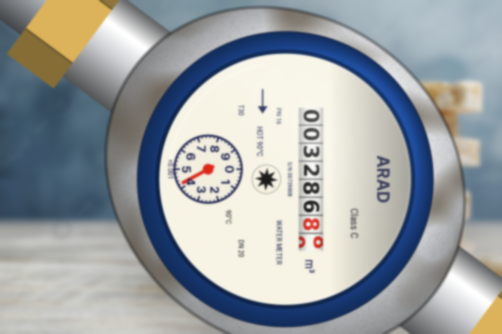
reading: 3286.884,m³
